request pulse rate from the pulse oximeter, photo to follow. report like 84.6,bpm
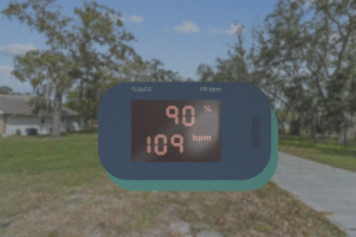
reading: 109,bpm
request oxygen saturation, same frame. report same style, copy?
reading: 90,%
